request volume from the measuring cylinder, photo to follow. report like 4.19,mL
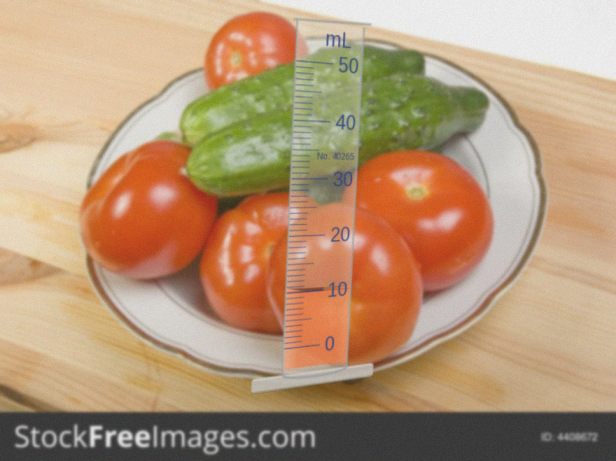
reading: 10,mL
